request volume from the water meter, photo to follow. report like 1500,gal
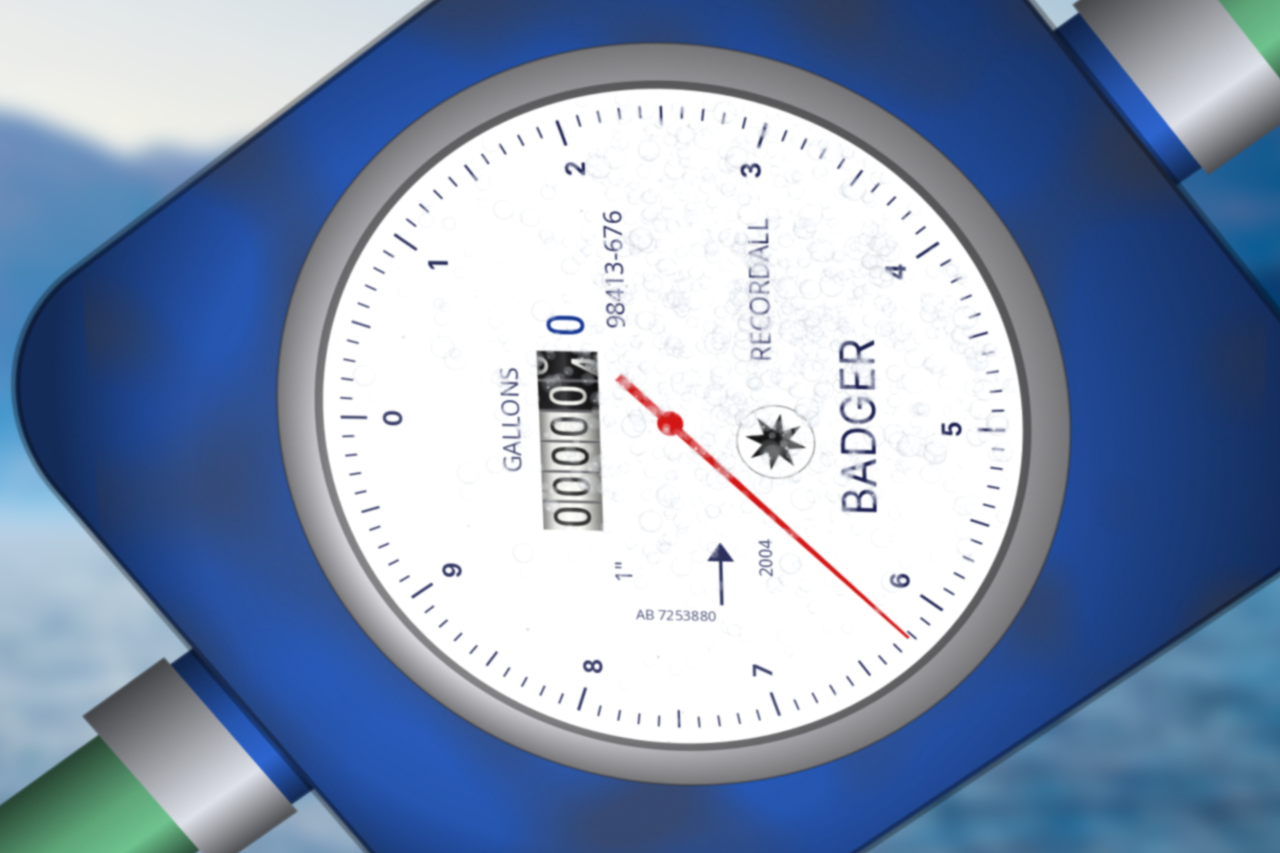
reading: 36.2,gal
